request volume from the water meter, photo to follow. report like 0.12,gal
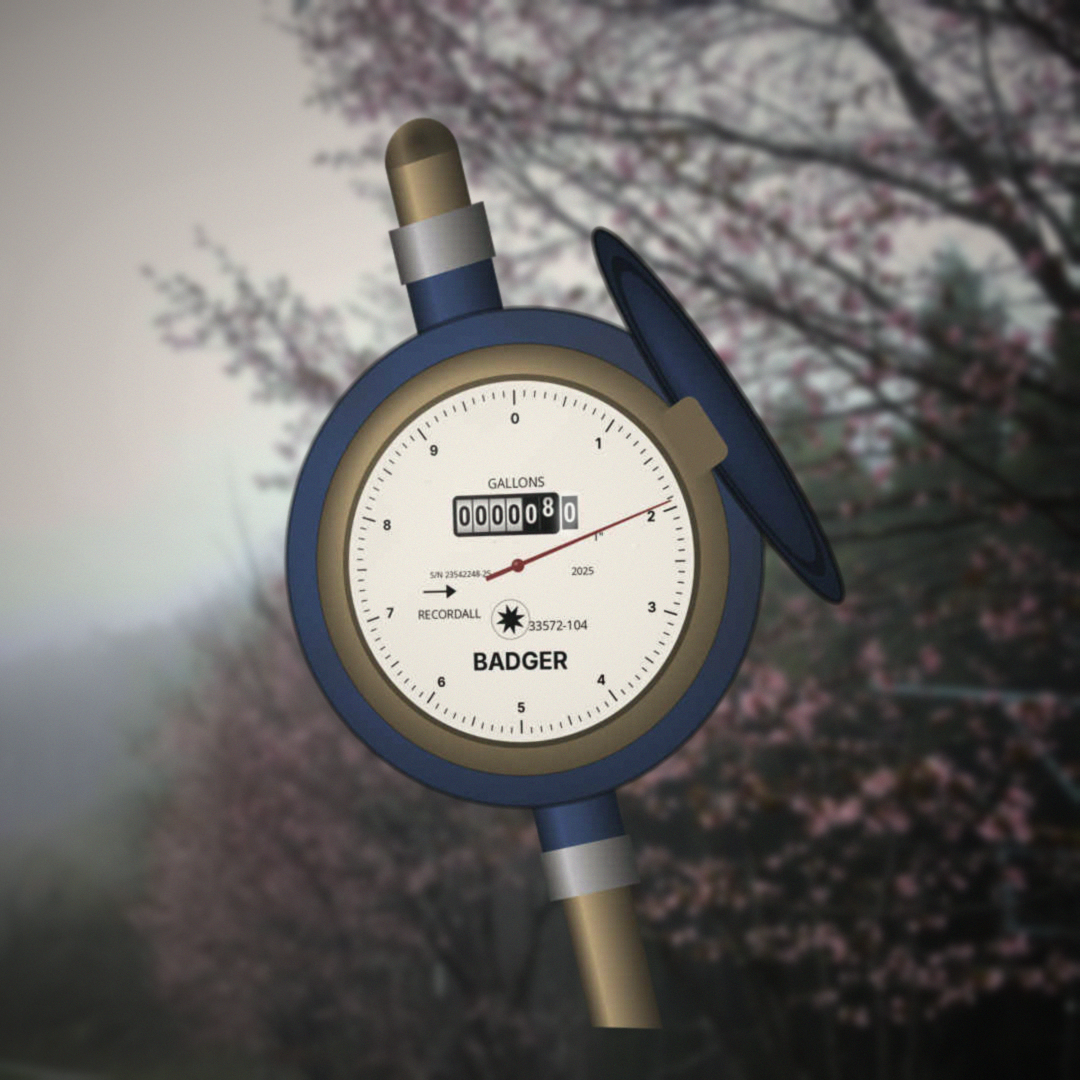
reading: 81.9,gal
